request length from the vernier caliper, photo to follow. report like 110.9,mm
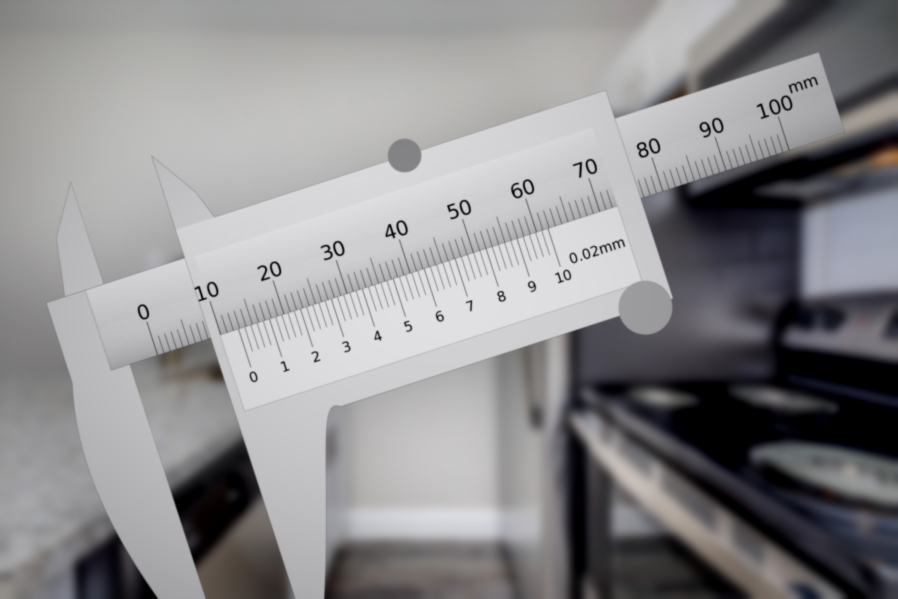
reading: 12.8,mm
